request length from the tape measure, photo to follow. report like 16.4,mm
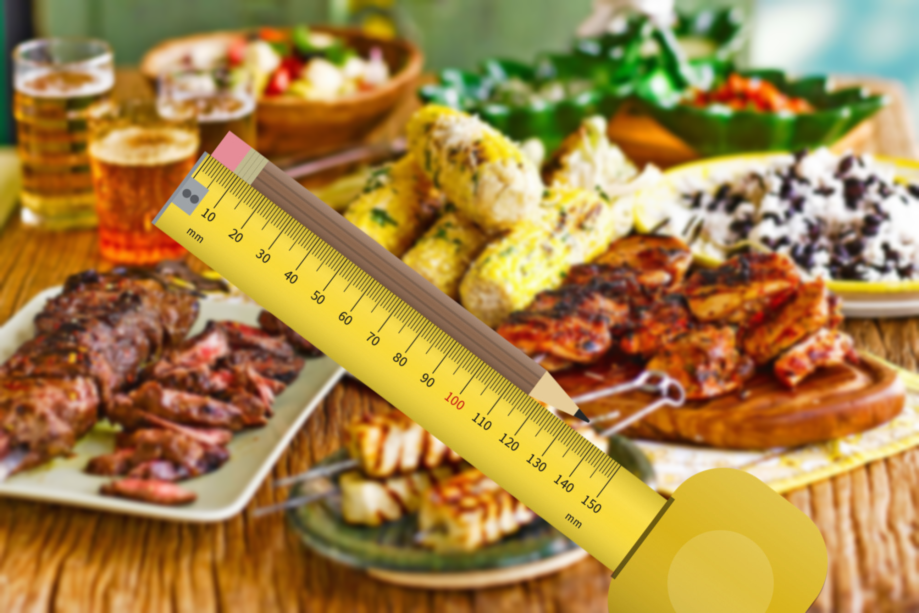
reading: 135,mm
